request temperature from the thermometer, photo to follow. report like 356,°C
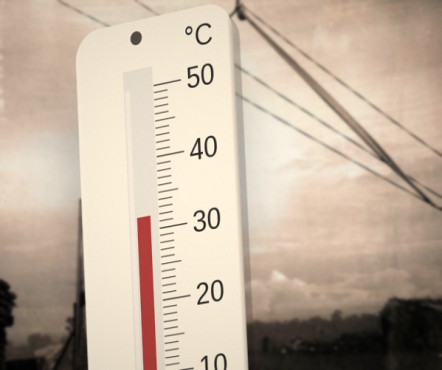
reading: 32,°C
